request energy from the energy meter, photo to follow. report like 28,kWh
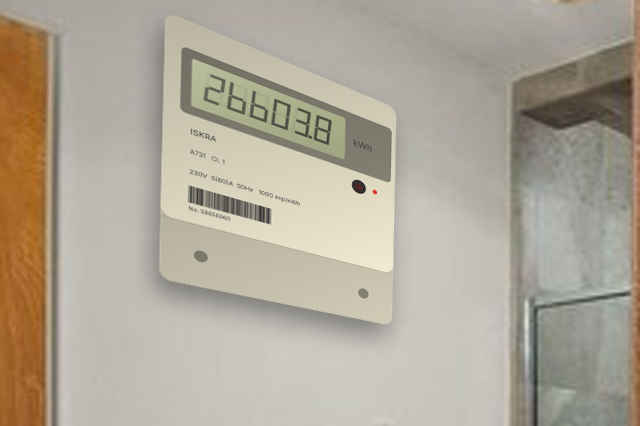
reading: 26603.8,kWh
